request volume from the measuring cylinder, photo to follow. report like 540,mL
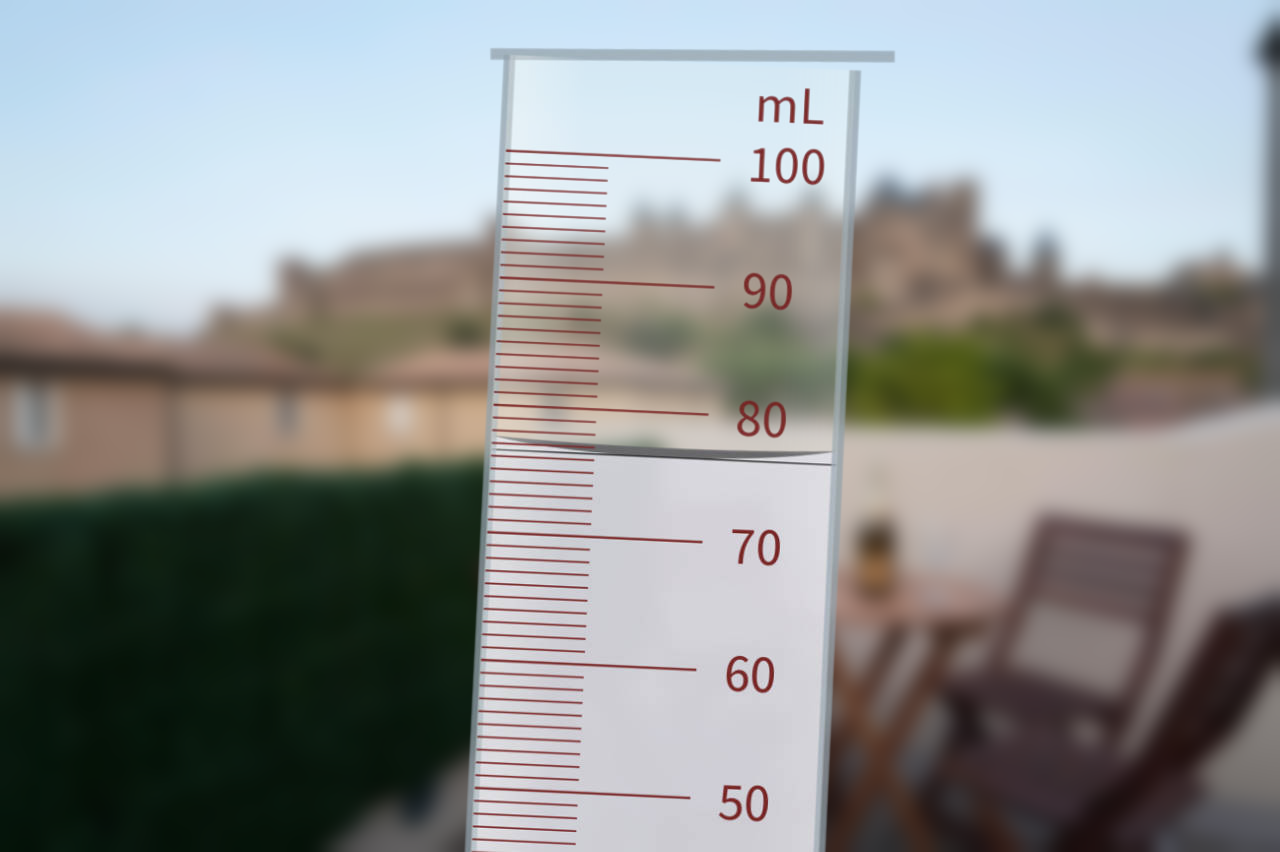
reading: 76.5,mL
